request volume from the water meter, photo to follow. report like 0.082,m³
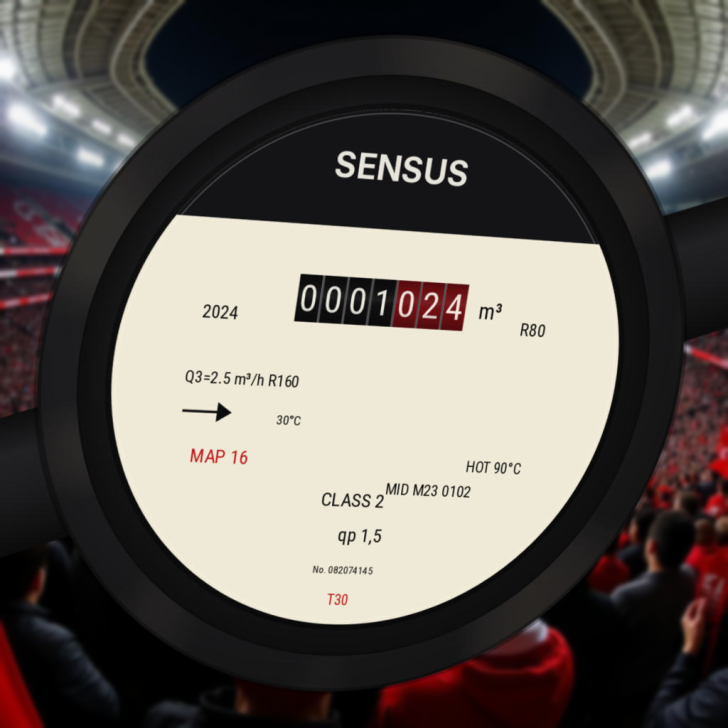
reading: 1.024,m³
